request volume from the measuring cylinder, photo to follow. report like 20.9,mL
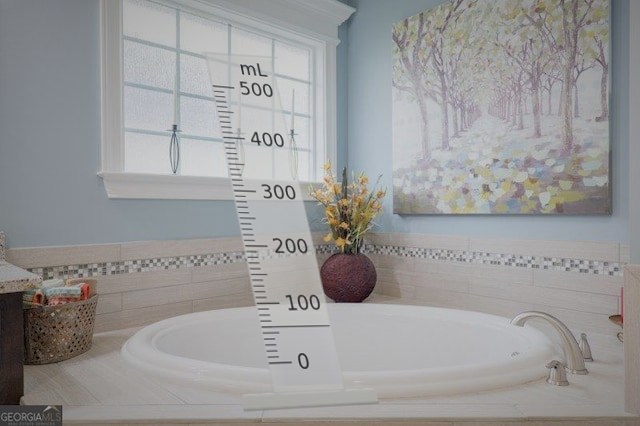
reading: 60,mL
